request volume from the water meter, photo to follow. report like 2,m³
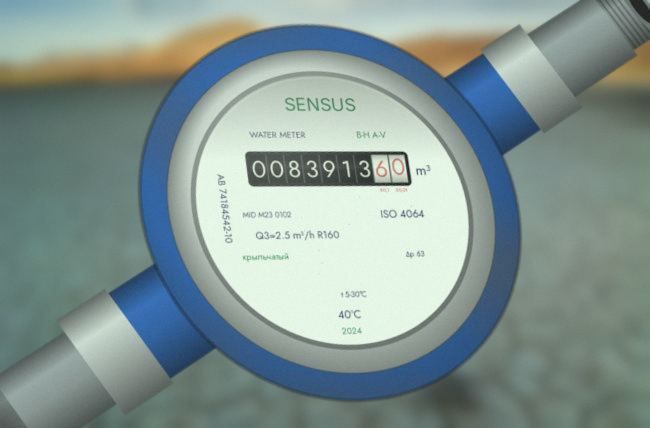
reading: 83913.60,m³
